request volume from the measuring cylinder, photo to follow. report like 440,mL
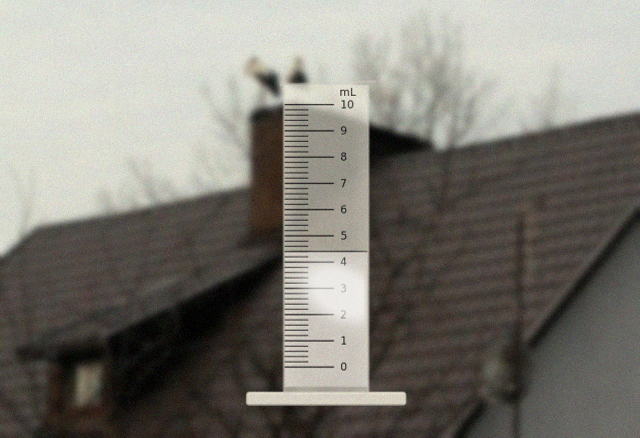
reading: 4.4,mL
